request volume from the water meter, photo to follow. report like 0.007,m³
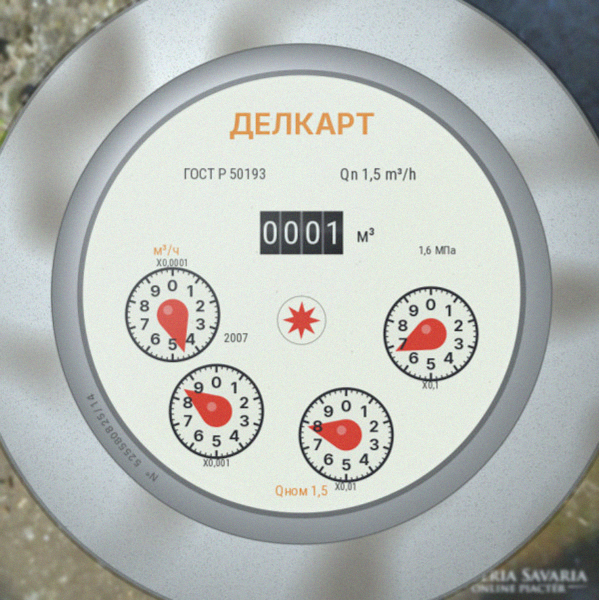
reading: 1.6784,m³
